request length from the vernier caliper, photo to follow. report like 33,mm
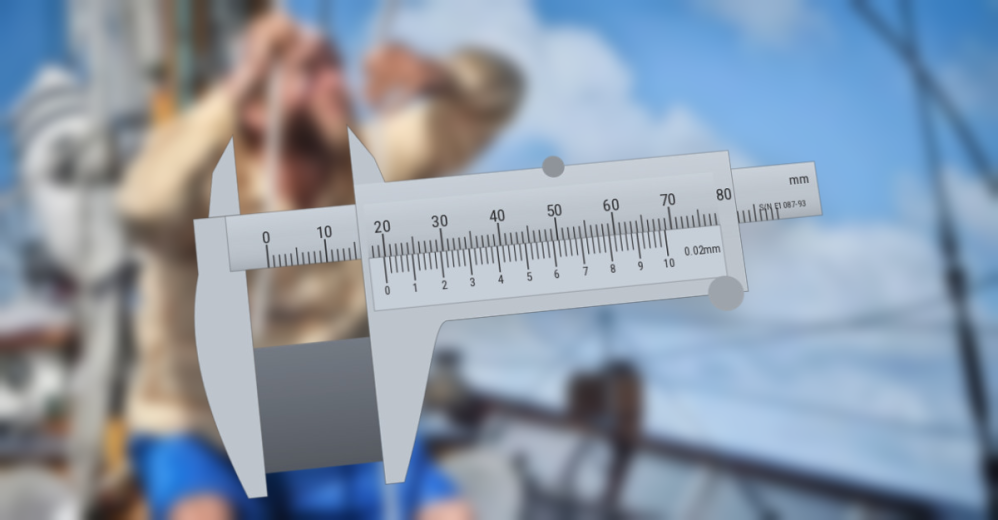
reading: 19.8,mm
